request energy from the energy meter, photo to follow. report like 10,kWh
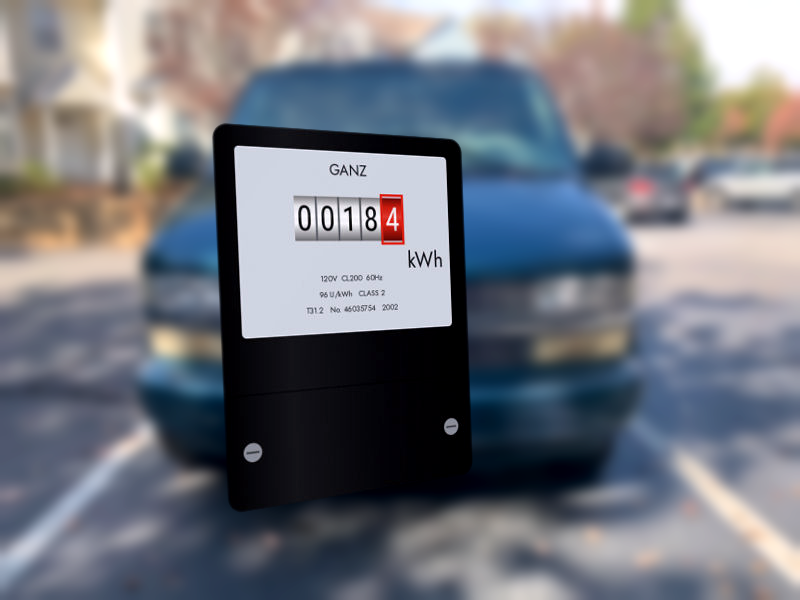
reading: 18.4,kWh
